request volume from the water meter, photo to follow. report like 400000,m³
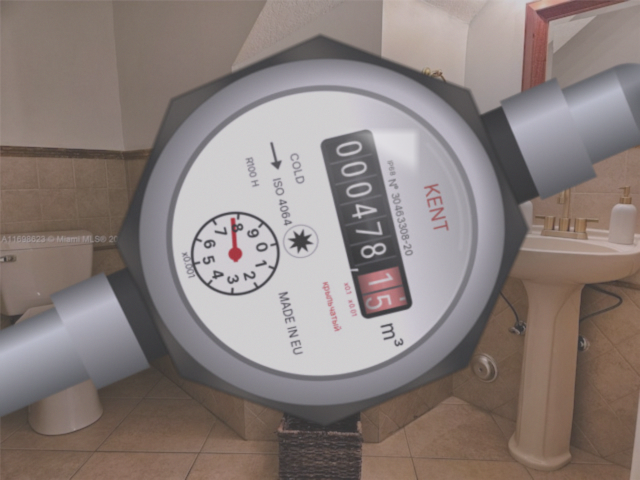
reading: 478.147,m³
